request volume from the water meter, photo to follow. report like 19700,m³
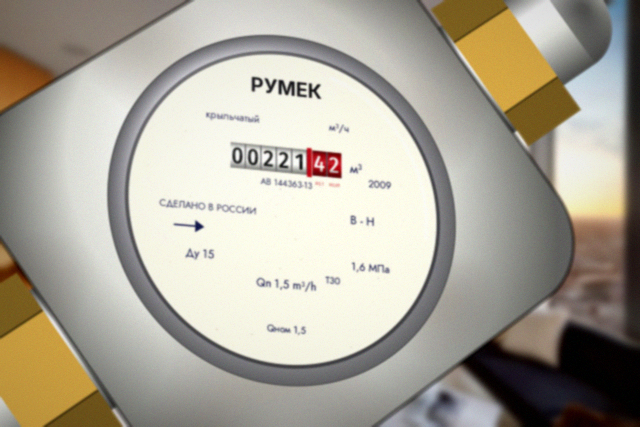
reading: 221.42,m³
